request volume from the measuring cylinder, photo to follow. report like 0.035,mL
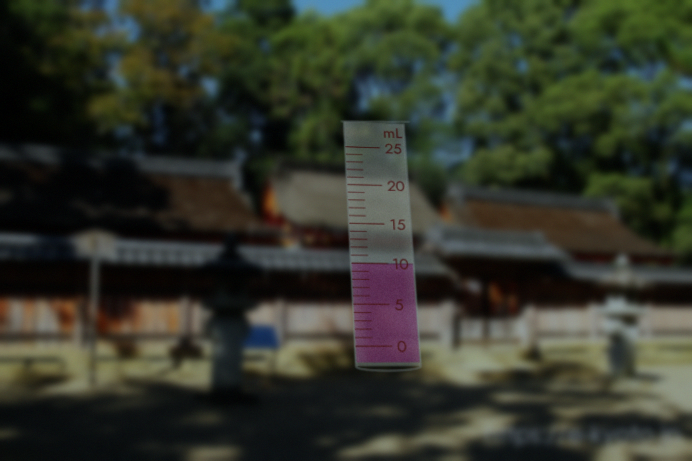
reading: 10,mL
